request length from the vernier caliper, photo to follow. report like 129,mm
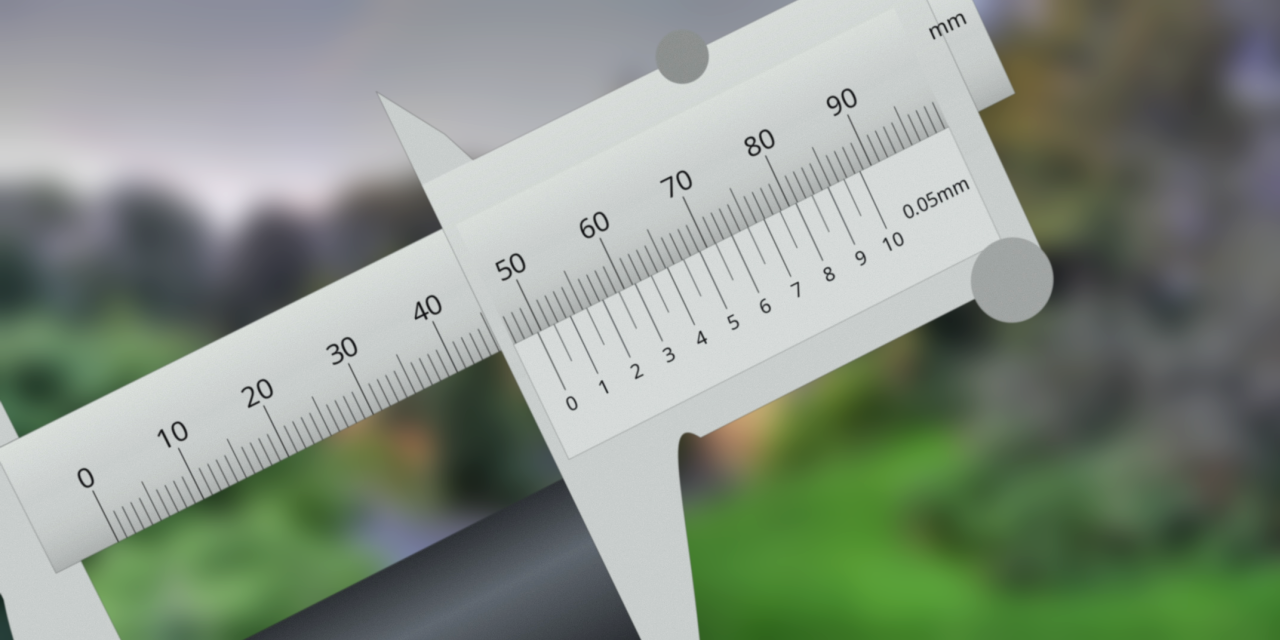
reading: 49.6,mm
